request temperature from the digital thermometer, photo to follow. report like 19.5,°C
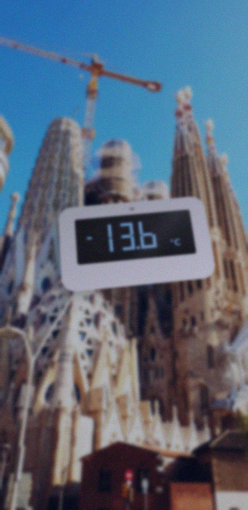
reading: -13.6,°C
